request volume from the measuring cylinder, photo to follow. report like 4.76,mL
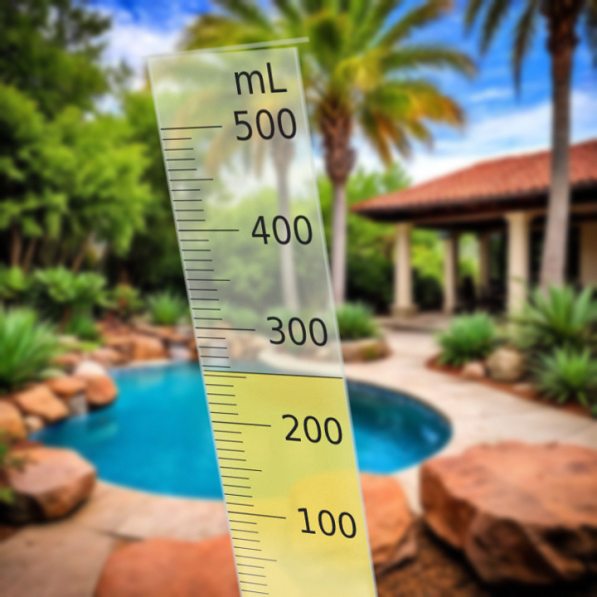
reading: 255,mL
